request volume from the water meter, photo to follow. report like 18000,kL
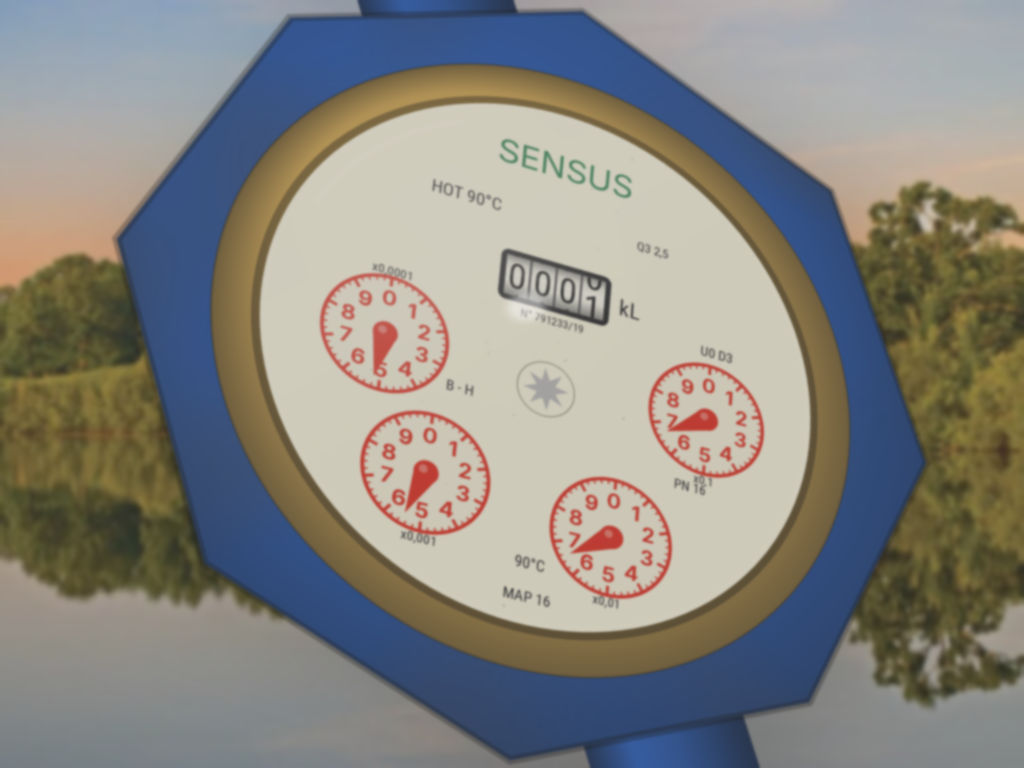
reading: 0.6655,kL
